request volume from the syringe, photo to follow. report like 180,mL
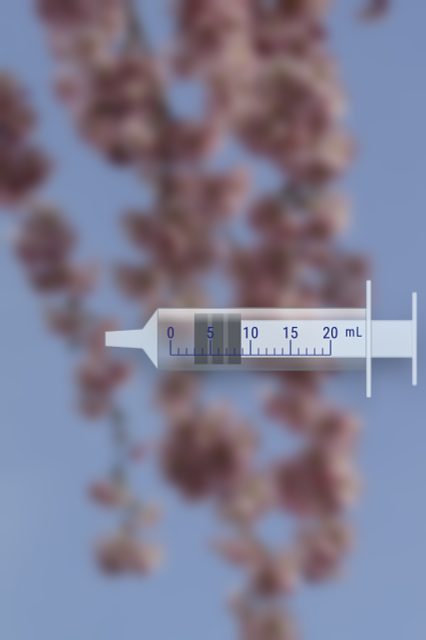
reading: 3,mL
